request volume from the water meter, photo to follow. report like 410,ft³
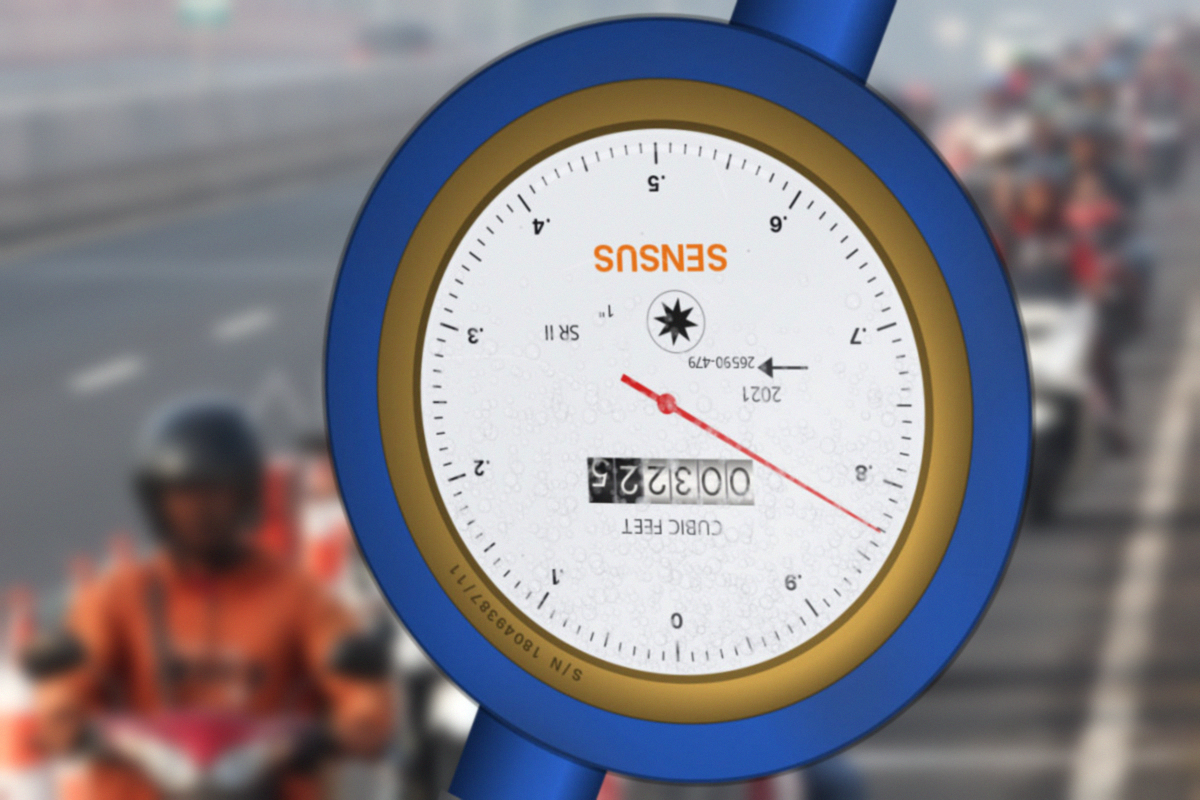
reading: 3224.83,ft³
